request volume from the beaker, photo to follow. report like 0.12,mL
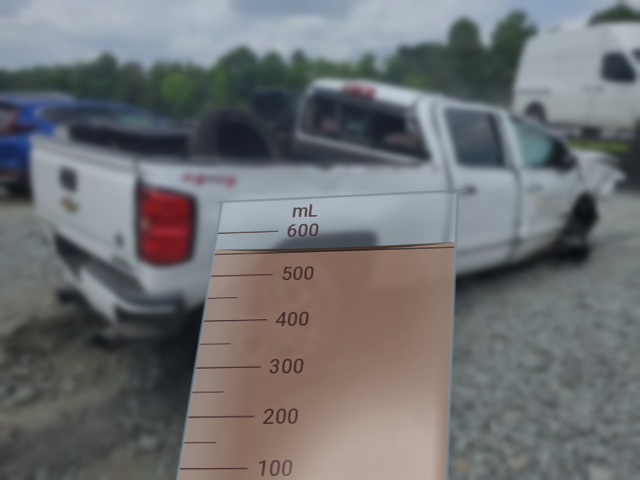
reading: 550,mL
